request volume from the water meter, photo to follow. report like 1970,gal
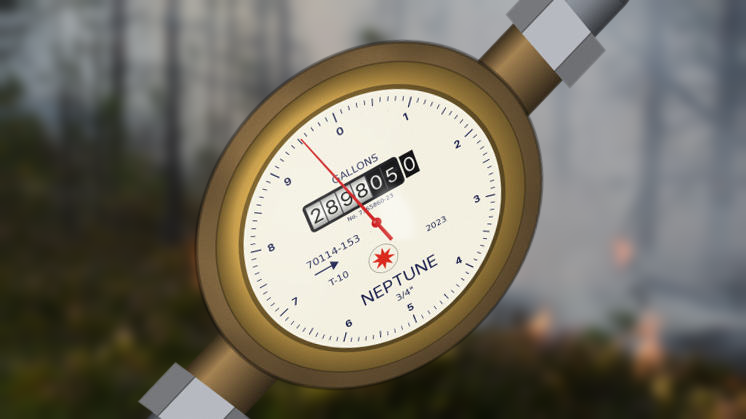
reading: 2898049.5,gal
